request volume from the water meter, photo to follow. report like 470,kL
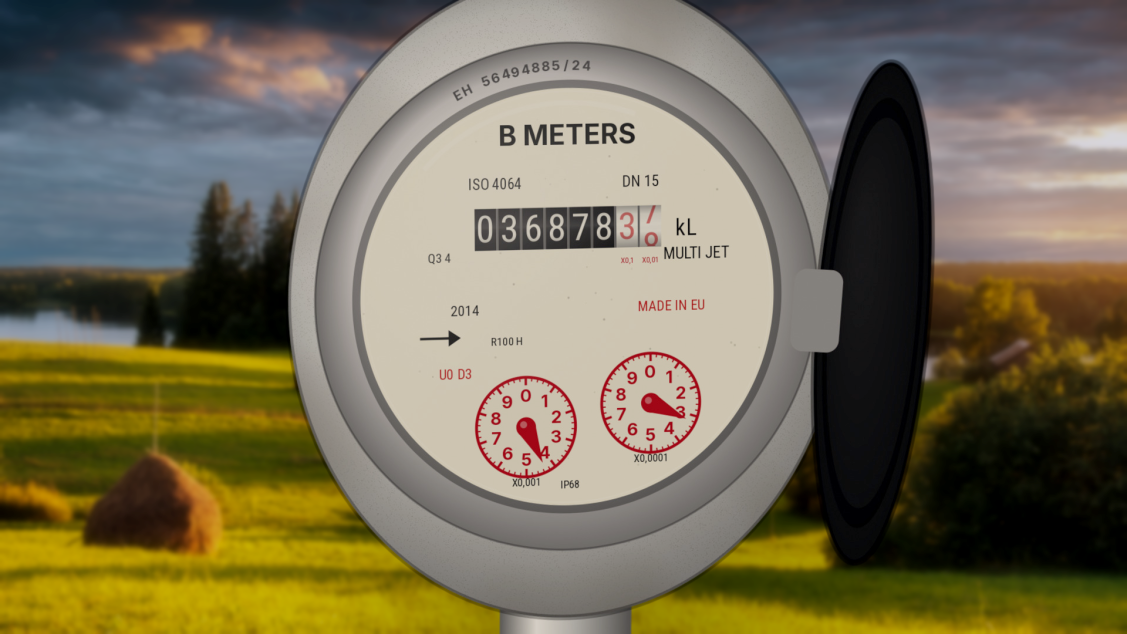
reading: 36878.3743,kL
